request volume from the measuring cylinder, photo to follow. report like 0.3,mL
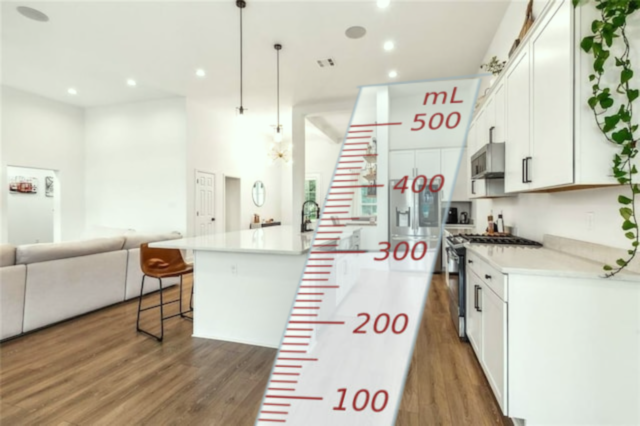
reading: 300,mL
